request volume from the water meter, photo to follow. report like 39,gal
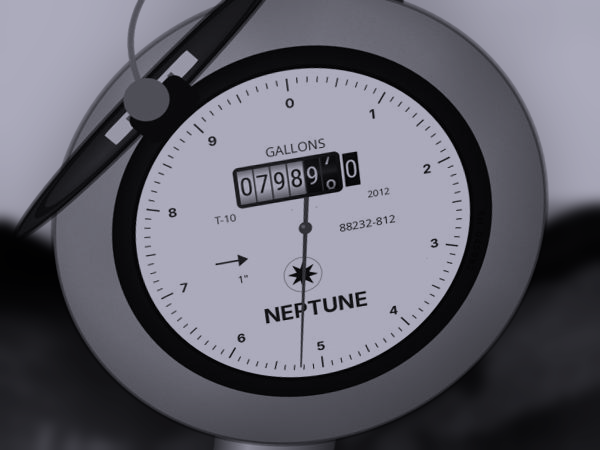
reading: 798975.2,gal
